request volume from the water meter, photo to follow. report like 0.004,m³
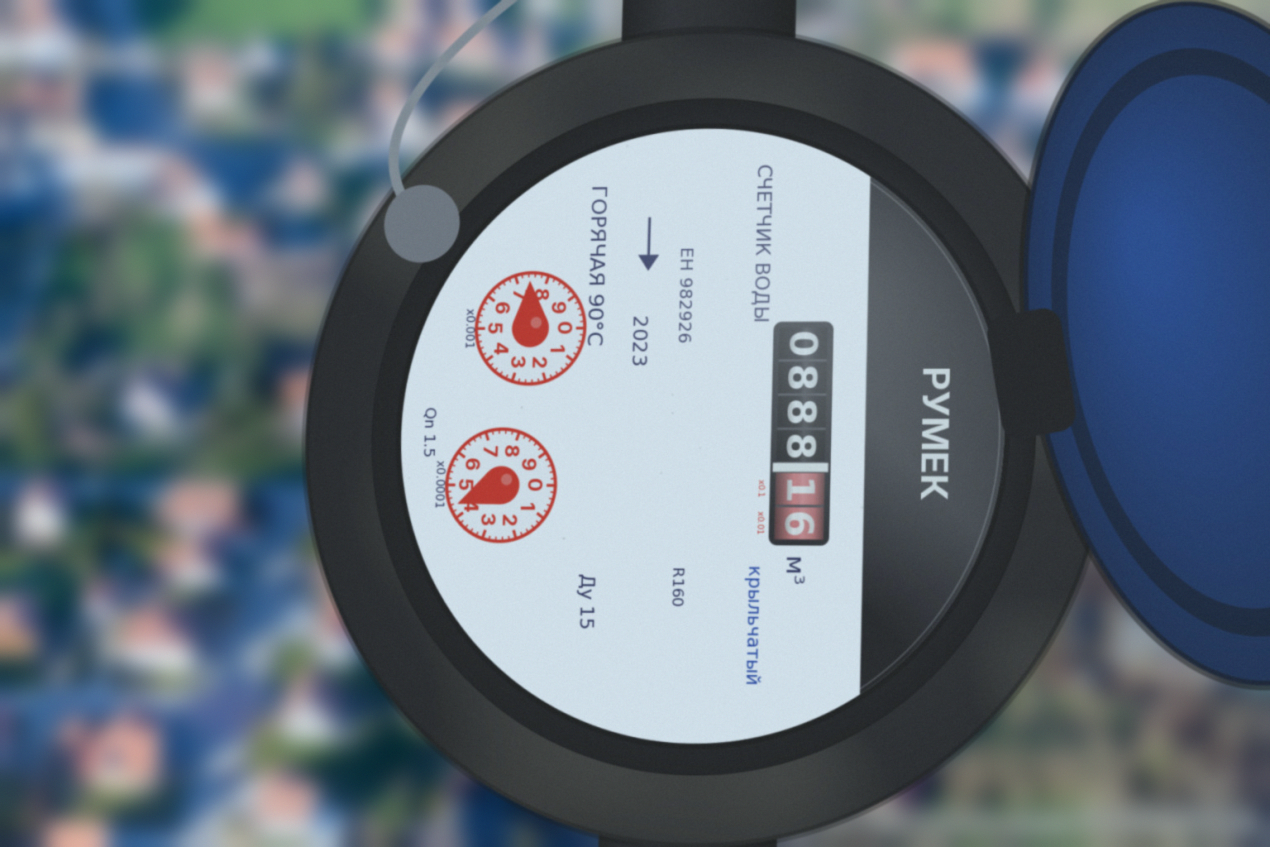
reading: 888.1674,m³
